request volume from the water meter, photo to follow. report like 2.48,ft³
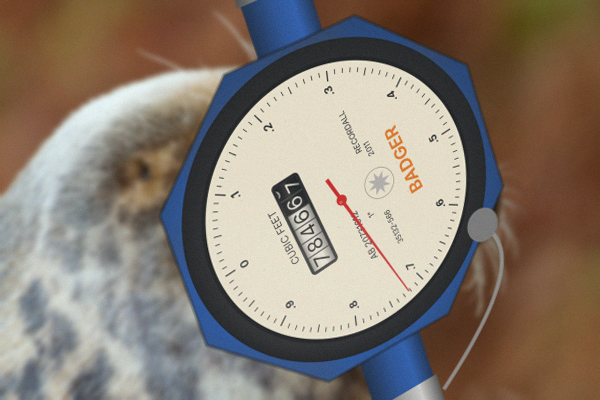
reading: 784666.72,ft³
